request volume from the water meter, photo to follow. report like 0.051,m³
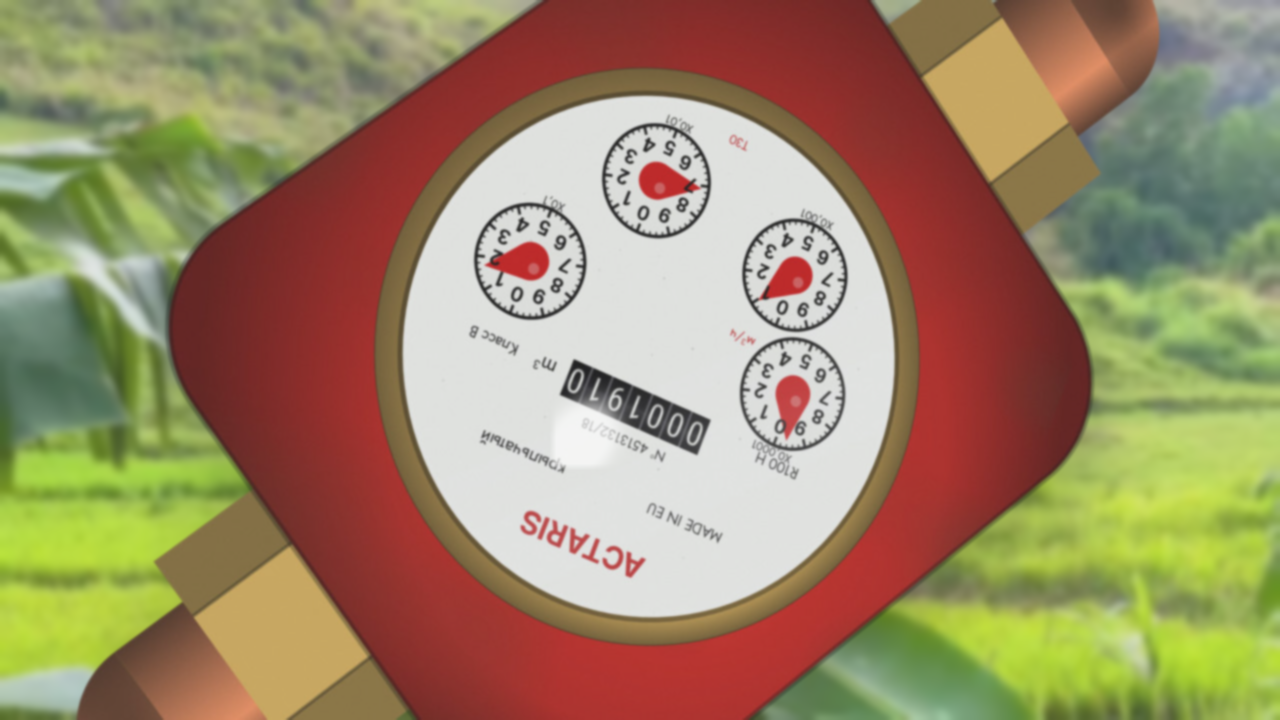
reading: 1910.1709,m³
